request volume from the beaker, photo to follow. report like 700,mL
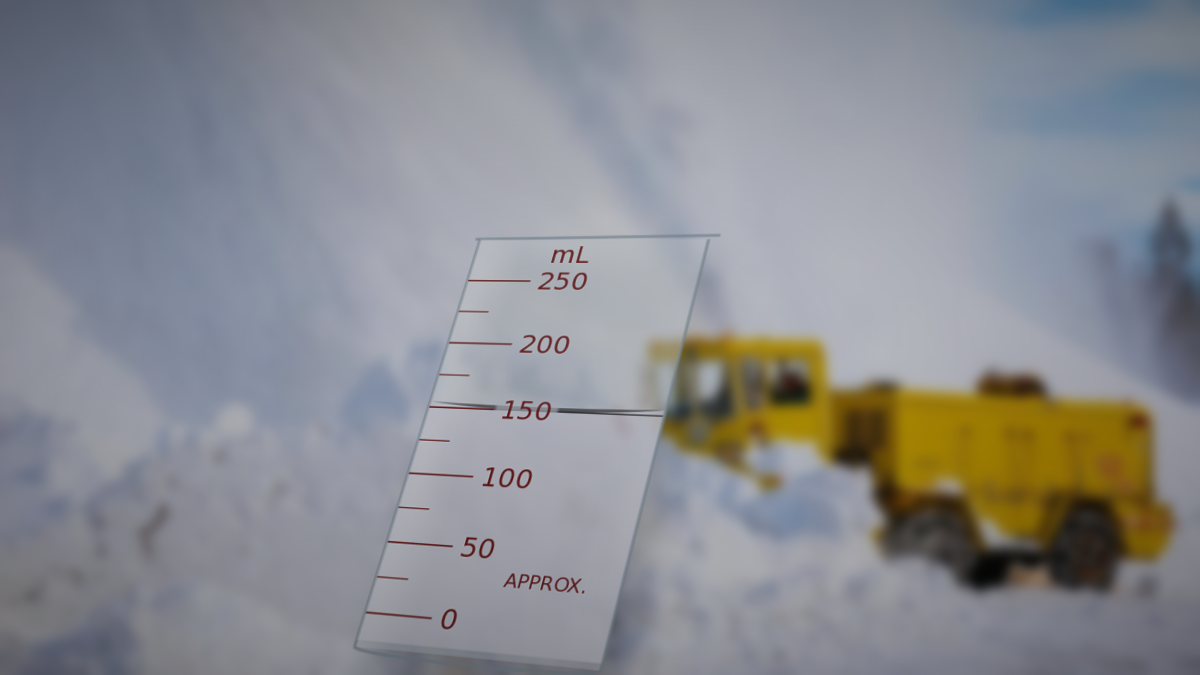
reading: 150,mL
